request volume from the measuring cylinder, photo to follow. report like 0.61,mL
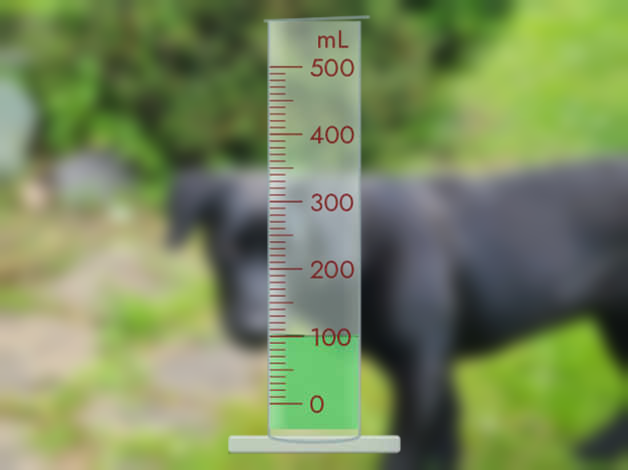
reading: 100,mL
